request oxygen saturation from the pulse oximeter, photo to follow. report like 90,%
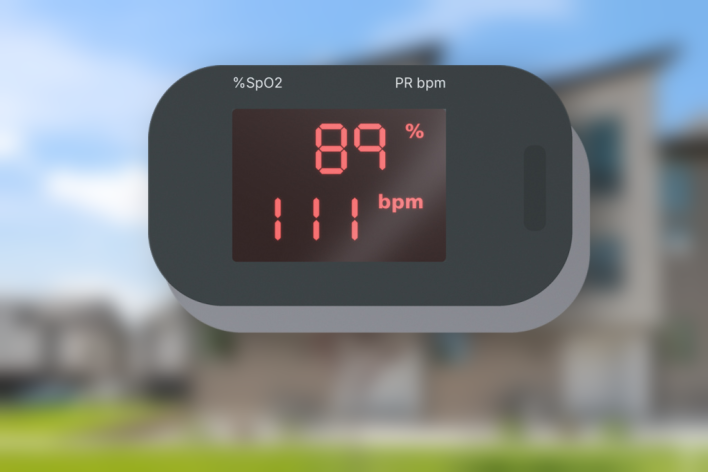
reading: 89,%
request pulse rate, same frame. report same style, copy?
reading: 111,bpm
